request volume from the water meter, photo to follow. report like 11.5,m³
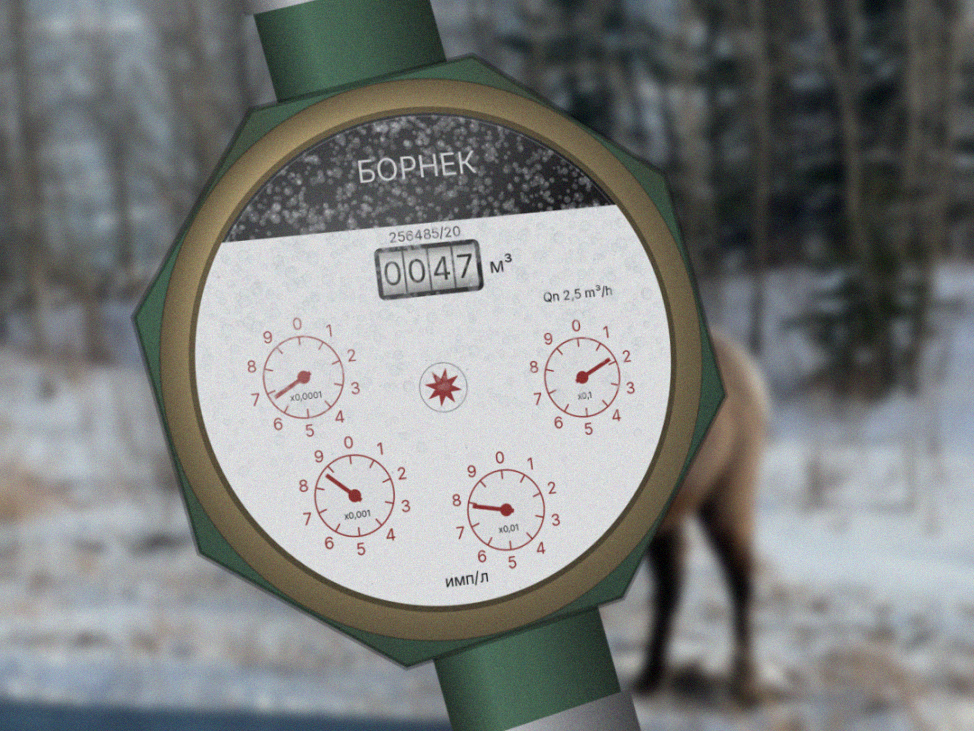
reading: 47.1786,m³
